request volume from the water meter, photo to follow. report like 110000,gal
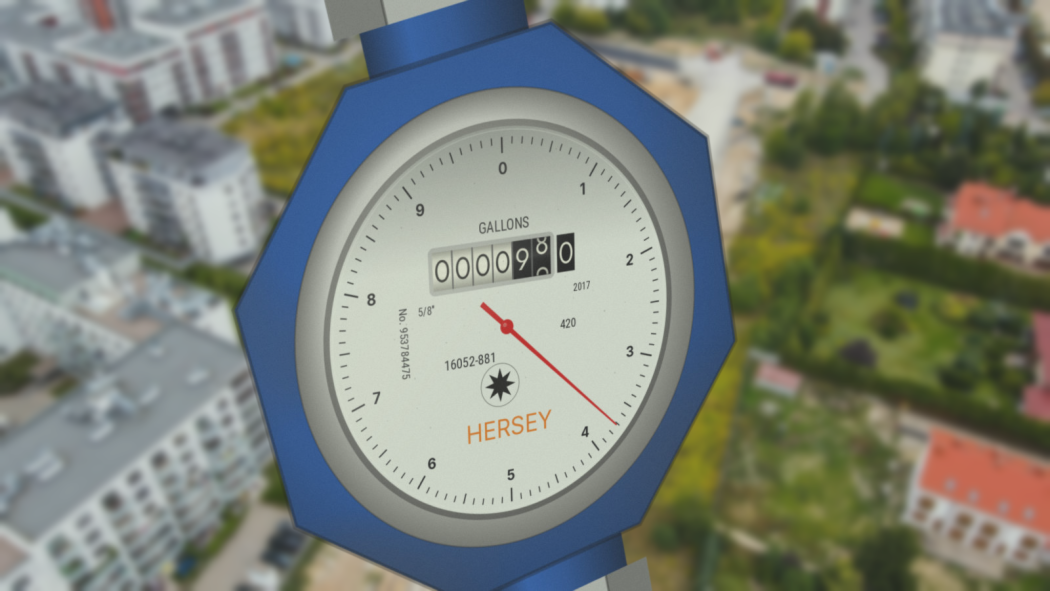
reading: 983.7,gal
